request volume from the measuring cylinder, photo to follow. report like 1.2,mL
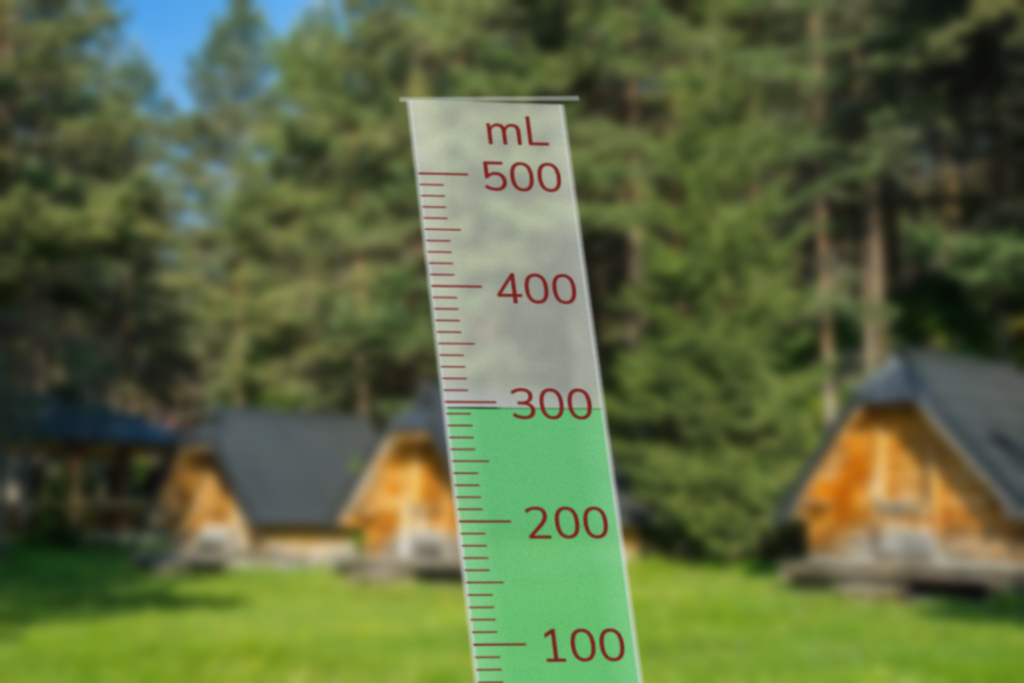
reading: 295,mL
